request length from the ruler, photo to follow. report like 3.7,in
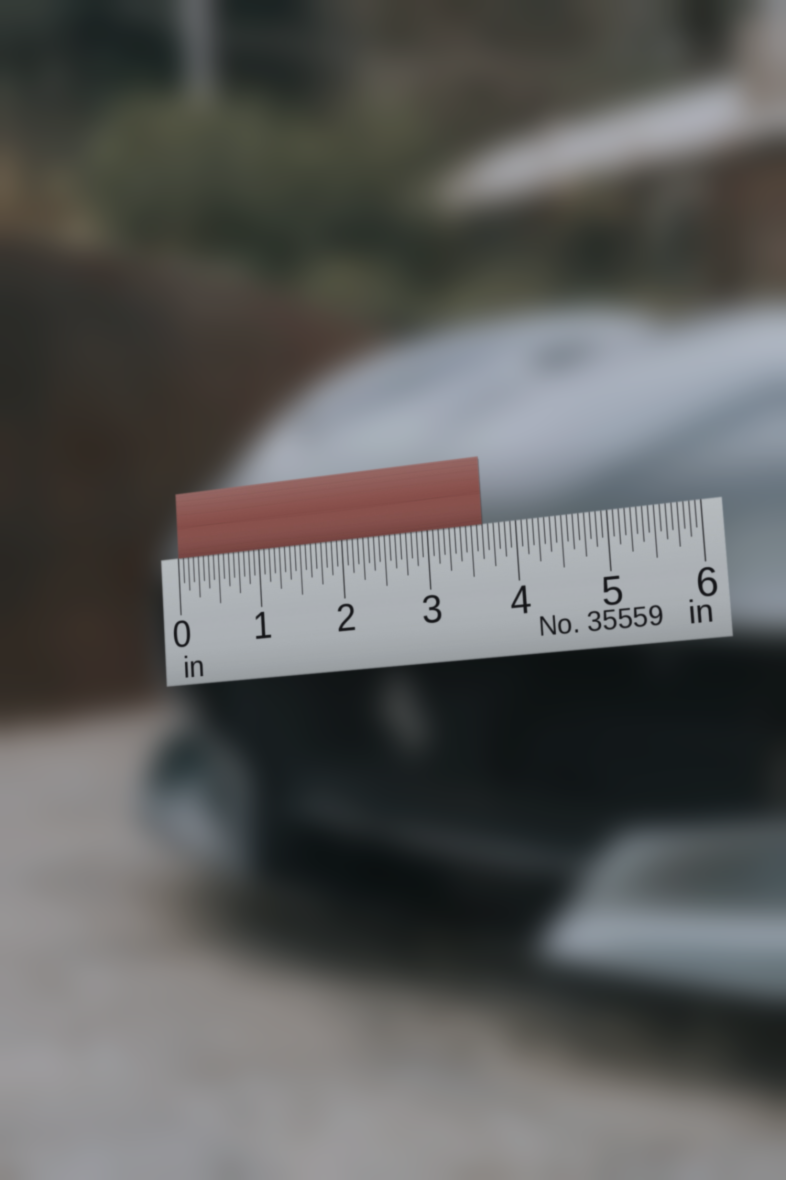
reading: 3.625,in
